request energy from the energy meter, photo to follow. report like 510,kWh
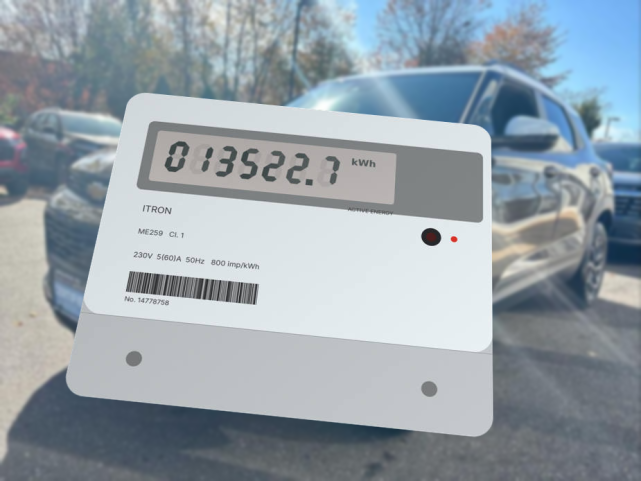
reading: 13522.7,kWh
